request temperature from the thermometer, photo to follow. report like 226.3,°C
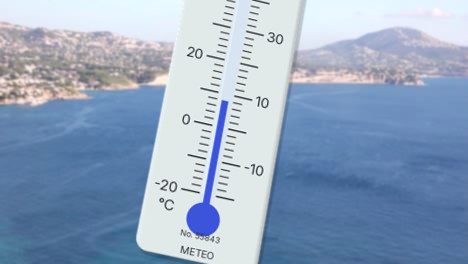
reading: 8,°C
